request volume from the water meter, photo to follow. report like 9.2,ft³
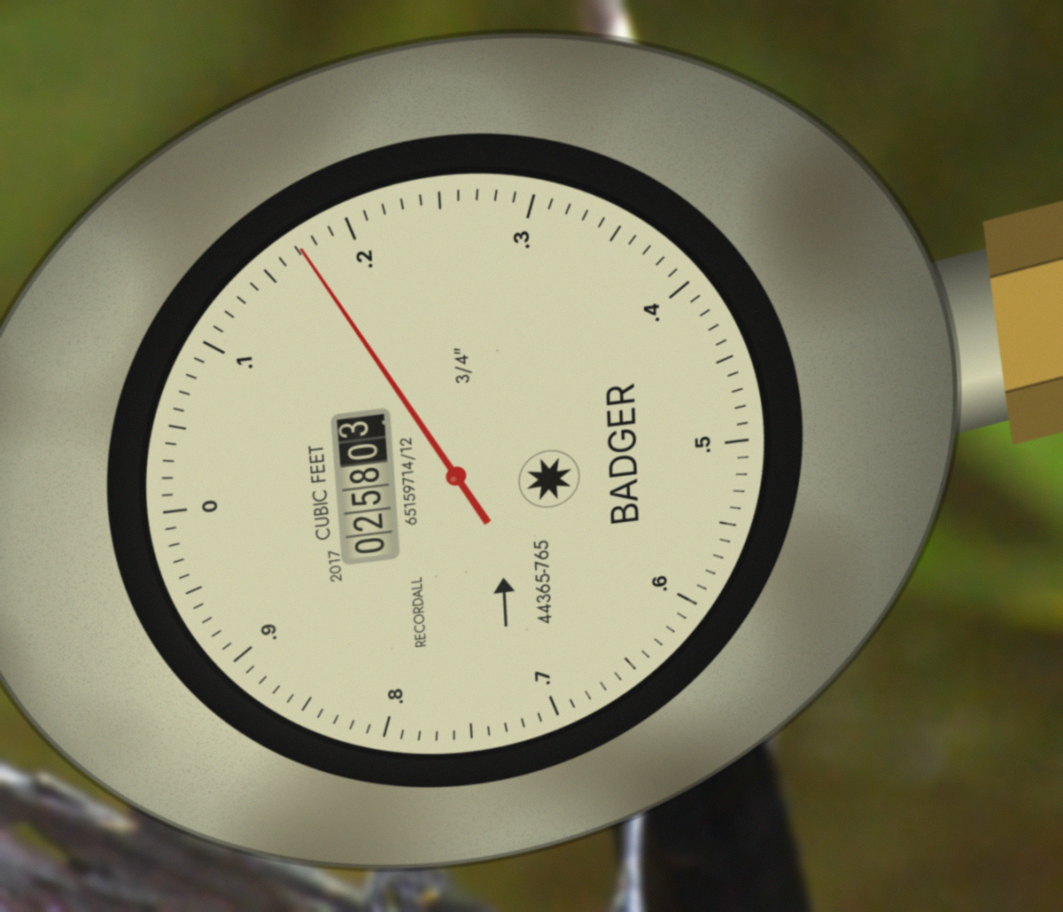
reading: 25803.17,ft³
